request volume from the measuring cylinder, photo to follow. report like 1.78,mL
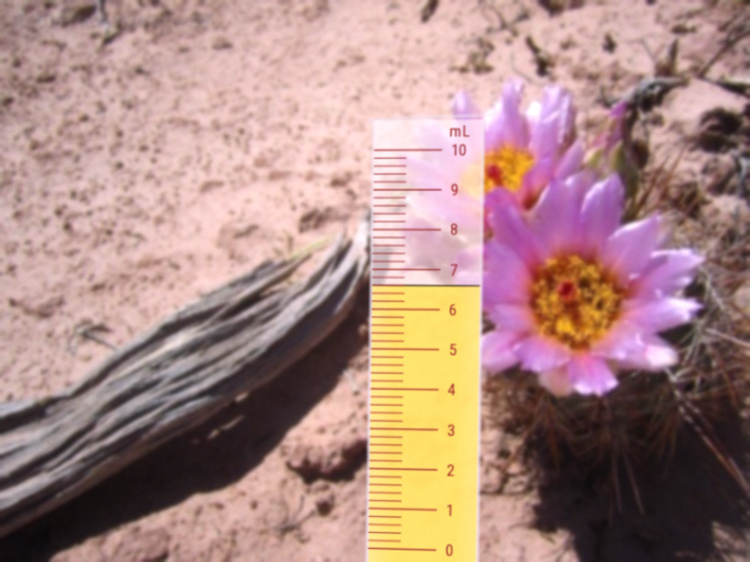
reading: 6.6,mL
